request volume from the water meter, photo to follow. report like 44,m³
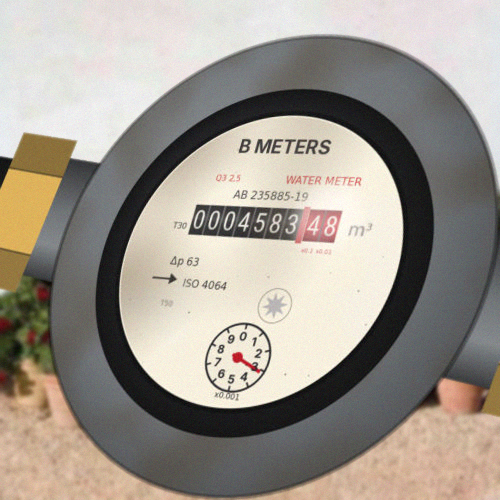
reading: 4583.483,m³
